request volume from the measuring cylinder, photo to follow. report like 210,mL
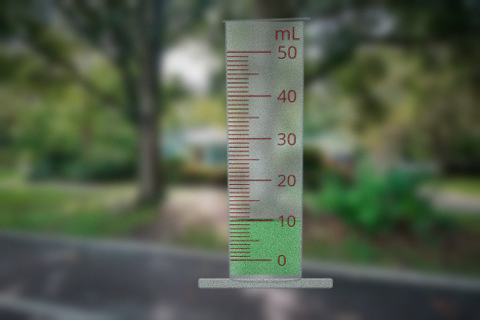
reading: 10,mL
